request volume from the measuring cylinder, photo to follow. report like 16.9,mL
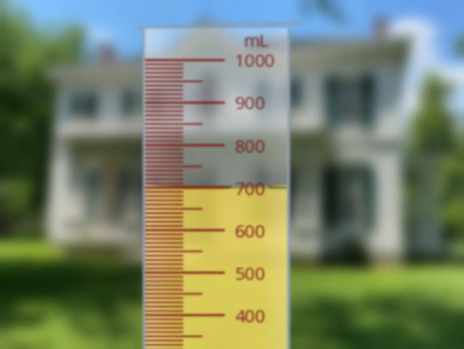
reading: 700,mL
